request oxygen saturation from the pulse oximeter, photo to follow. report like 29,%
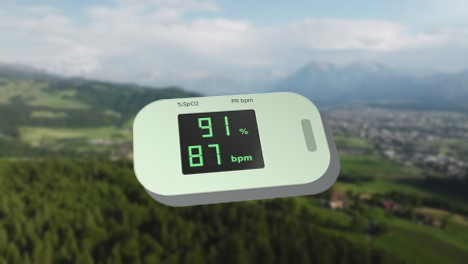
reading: 91,%
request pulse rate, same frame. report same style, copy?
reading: 87,bpm
